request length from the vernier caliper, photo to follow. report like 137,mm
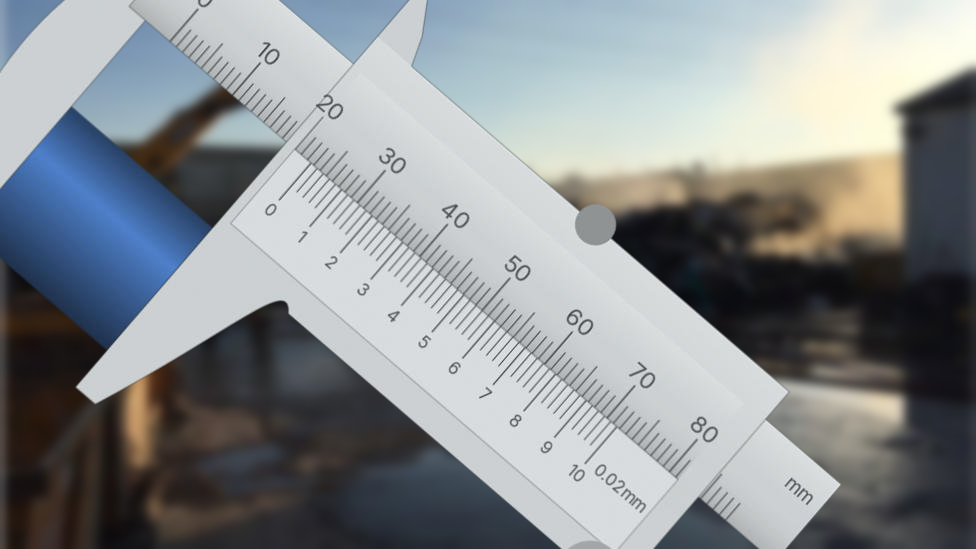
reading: 22.6,mm
